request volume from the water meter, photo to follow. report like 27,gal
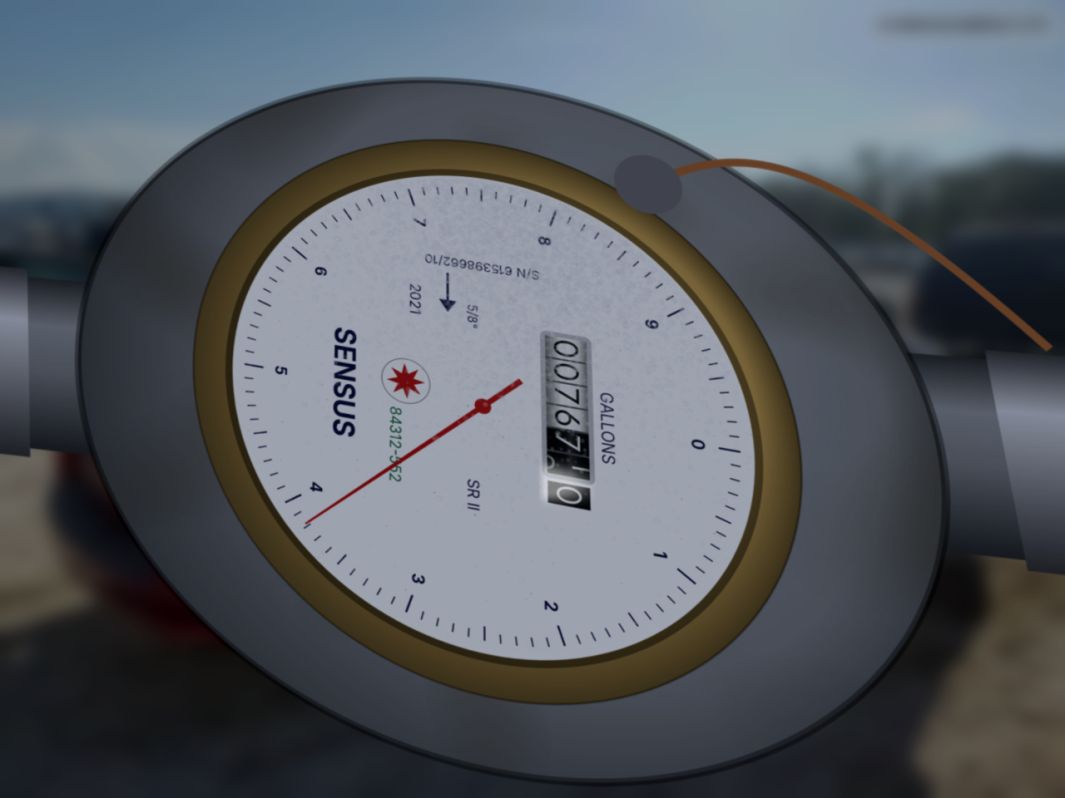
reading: 76713.8,gal
